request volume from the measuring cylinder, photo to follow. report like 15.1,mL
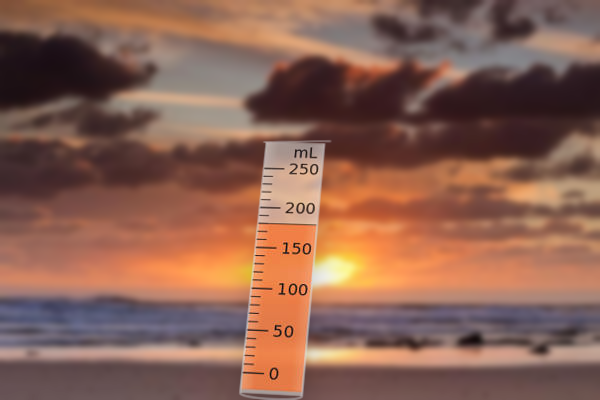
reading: 180,mL
